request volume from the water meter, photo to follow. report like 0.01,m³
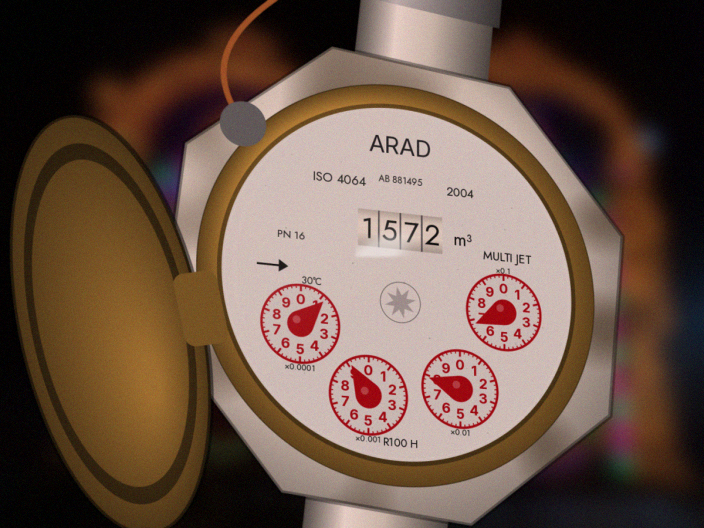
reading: 1572.6791,m³
